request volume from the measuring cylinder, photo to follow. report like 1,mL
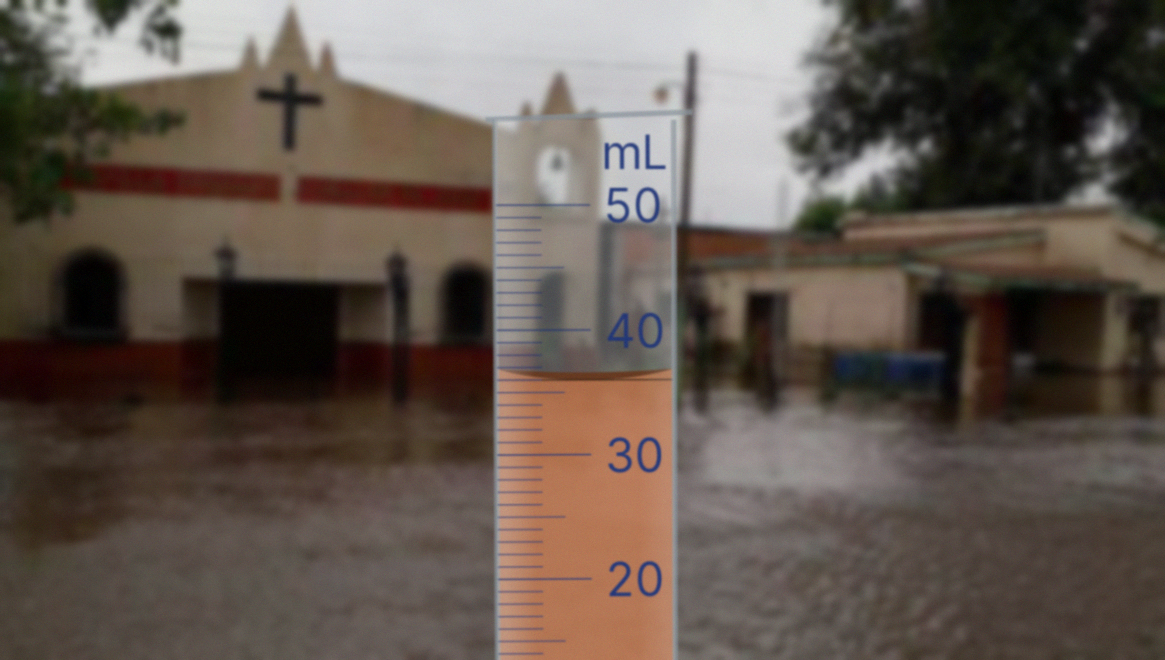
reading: 36,mL
